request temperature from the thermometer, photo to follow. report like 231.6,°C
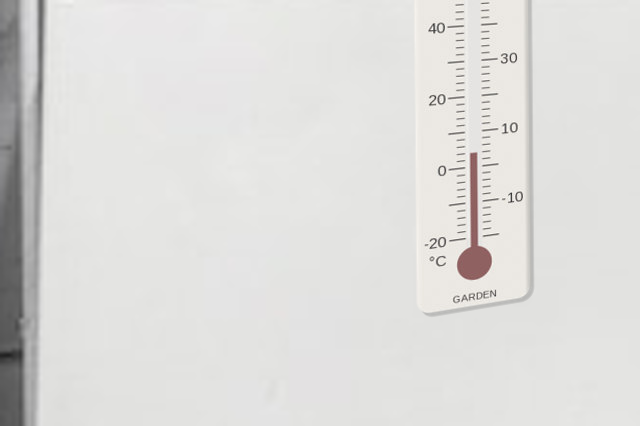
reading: 4,°C
